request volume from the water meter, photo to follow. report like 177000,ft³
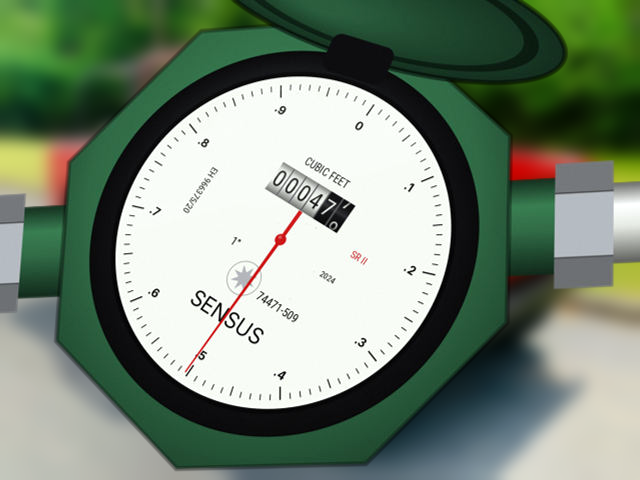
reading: 477.50,ft³
